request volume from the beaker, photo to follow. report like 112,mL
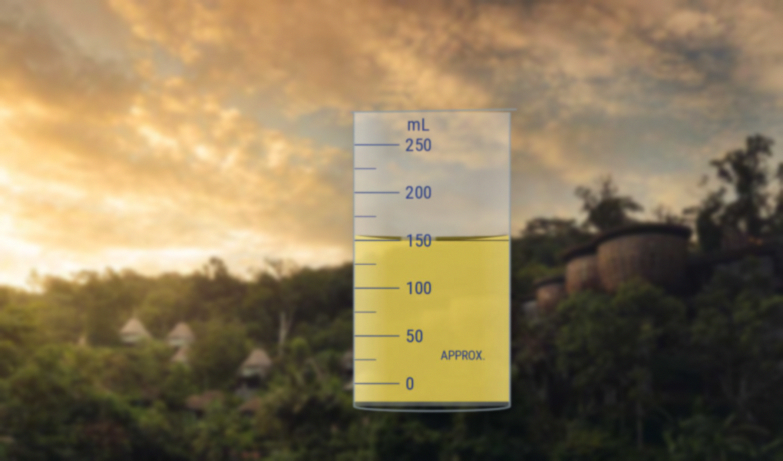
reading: 150,mL
